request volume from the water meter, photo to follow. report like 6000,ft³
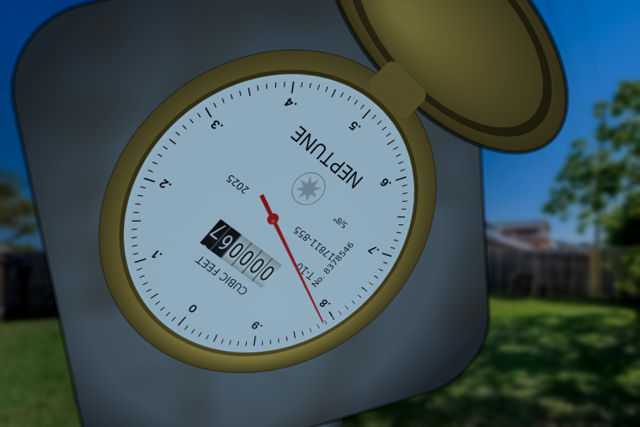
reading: 66.81,ft³
